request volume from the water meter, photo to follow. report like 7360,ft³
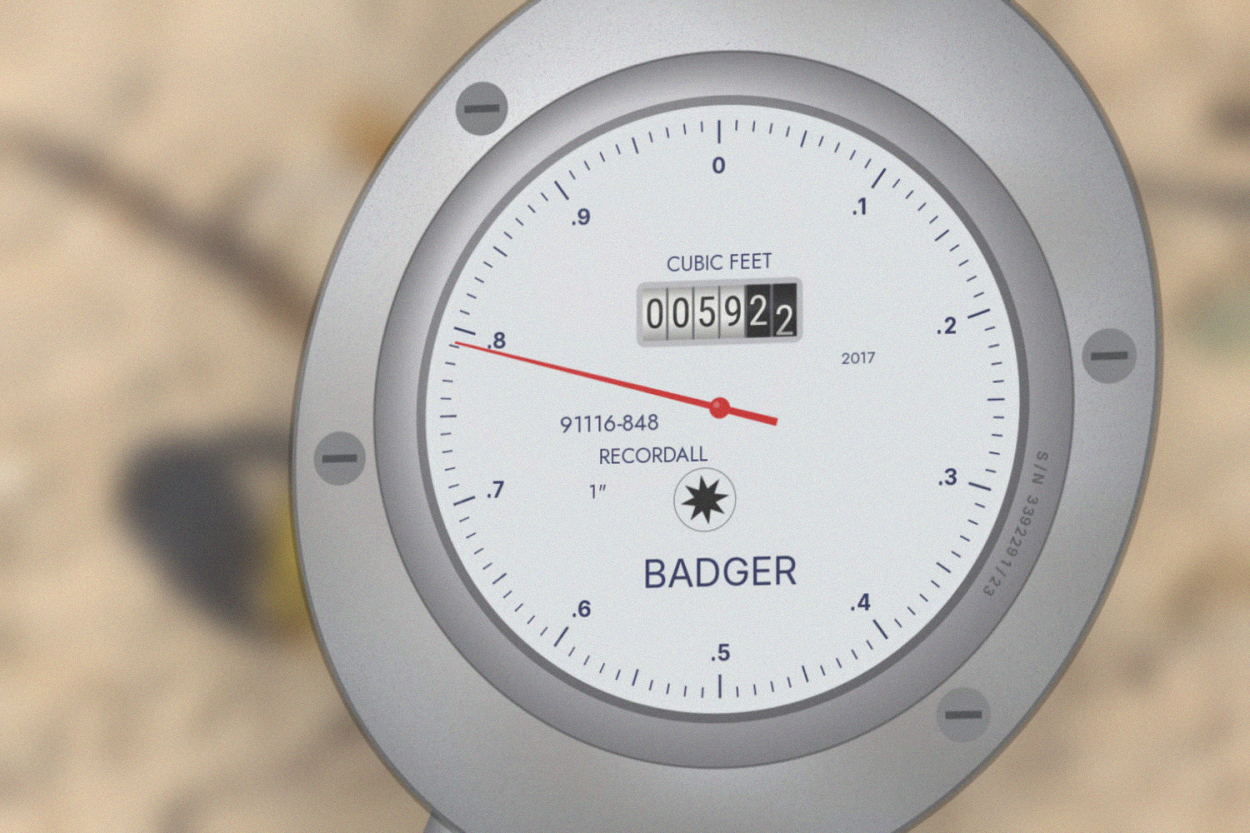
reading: 5921.79,ft³
